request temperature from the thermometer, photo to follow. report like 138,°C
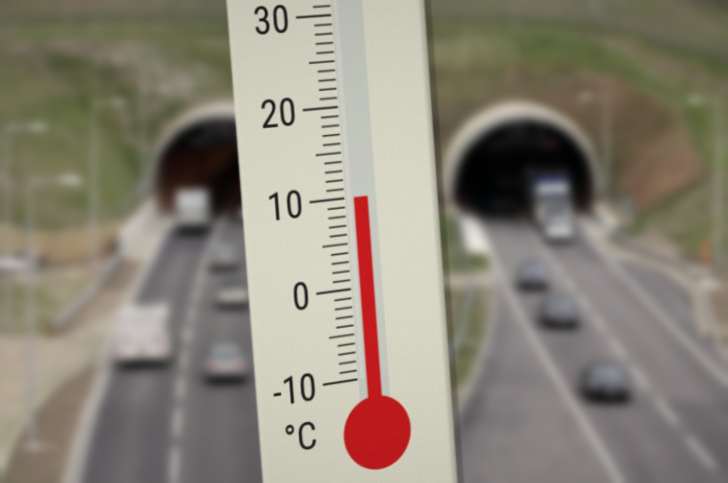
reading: 10,°C
